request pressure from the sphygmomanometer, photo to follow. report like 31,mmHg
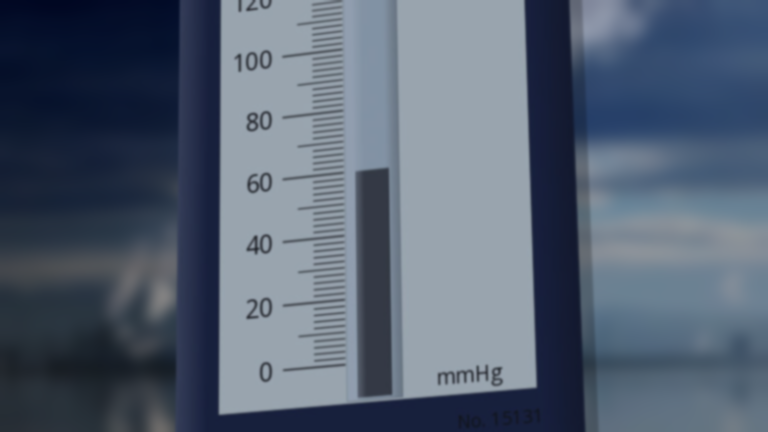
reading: 60,mmHg
